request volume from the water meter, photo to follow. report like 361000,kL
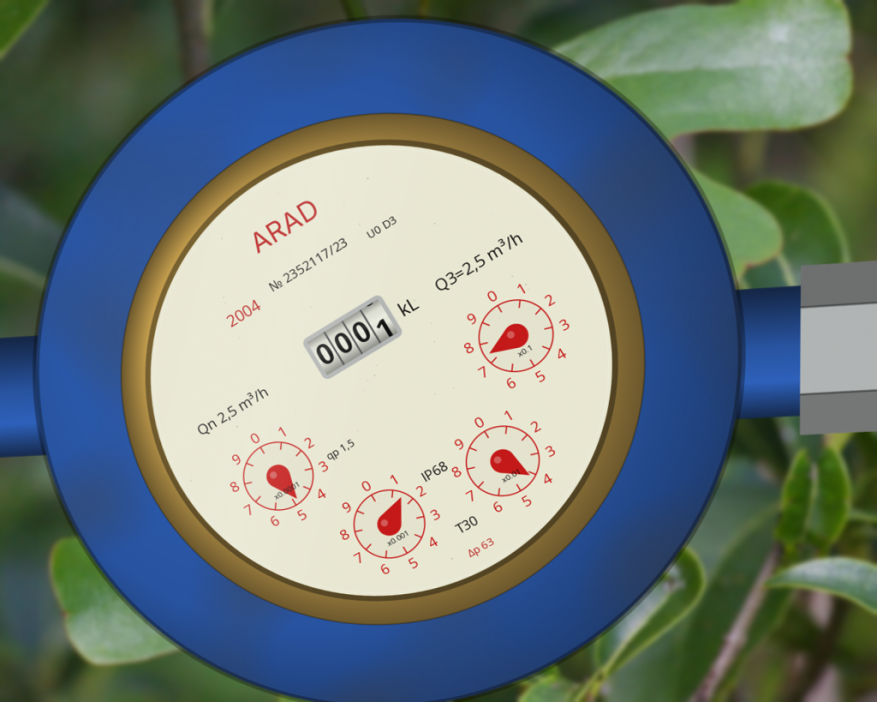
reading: 0.7414,kL
